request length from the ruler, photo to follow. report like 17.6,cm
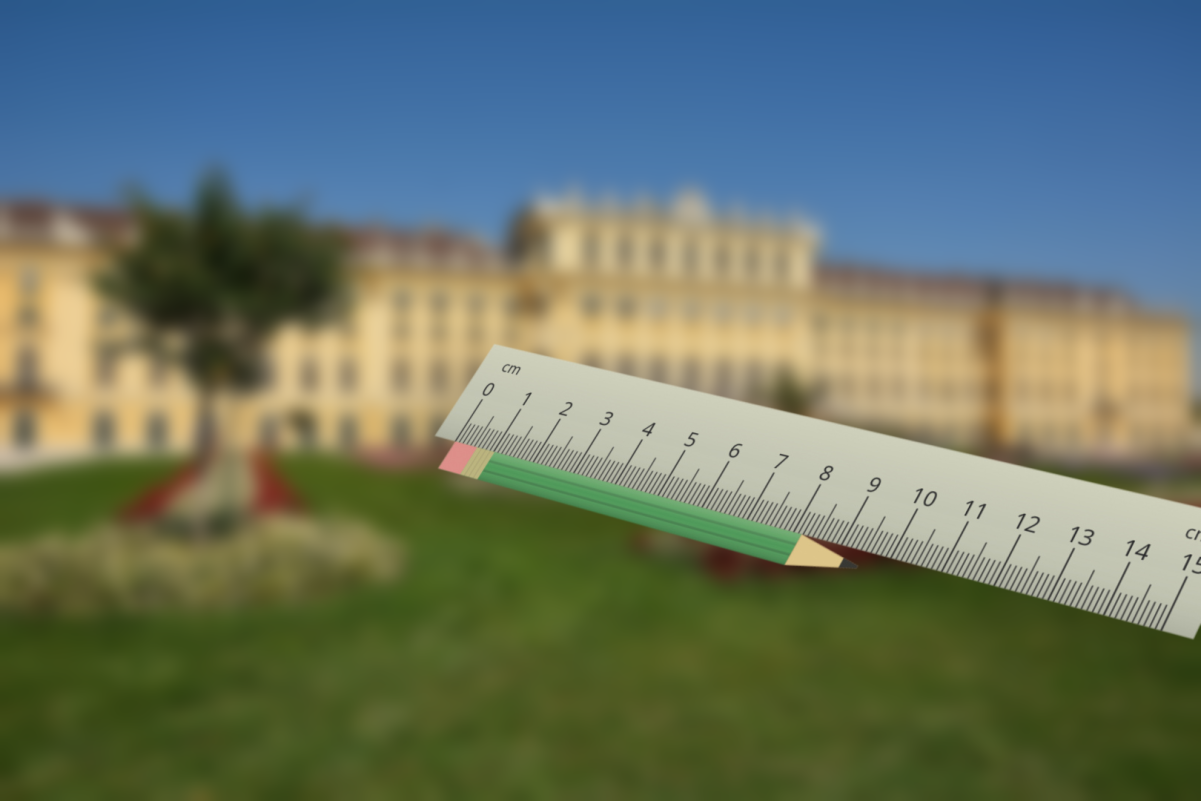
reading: 9.5,cm
